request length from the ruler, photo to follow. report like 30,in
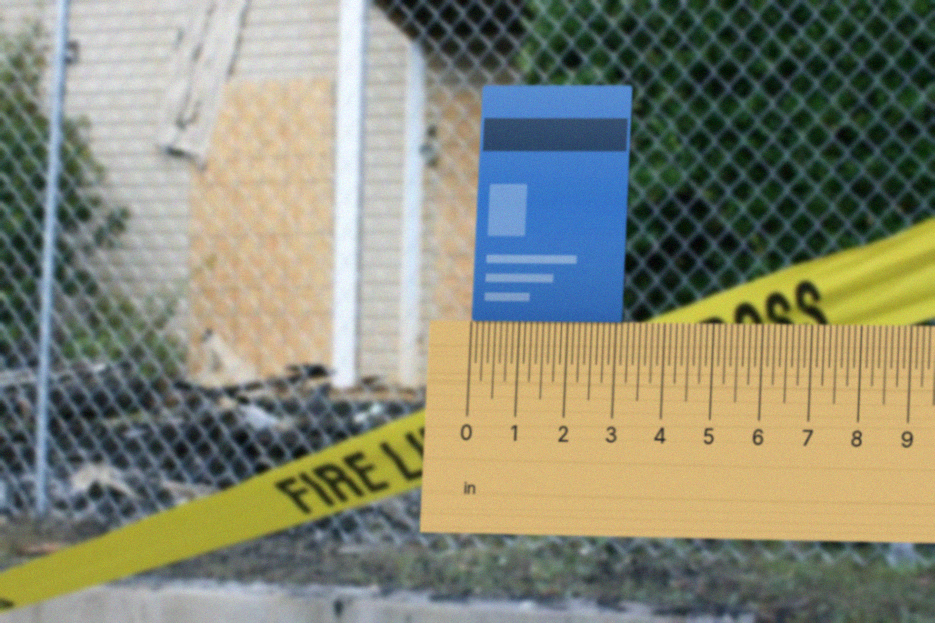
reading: 3.125,in
